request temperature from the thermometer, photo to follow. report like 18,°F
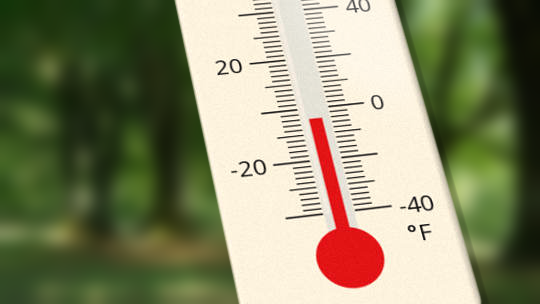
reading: -4,°F
